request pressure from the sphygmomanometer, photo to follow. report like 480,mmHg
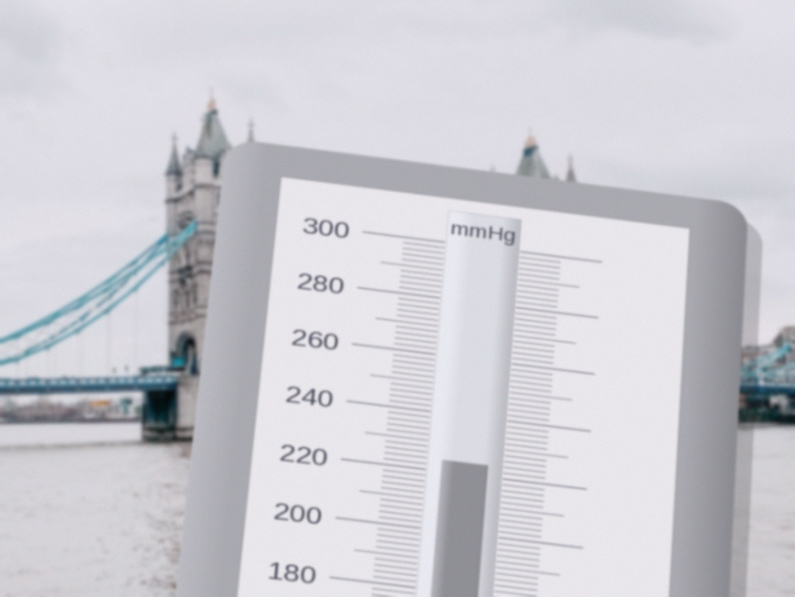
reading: 224,mmHg
